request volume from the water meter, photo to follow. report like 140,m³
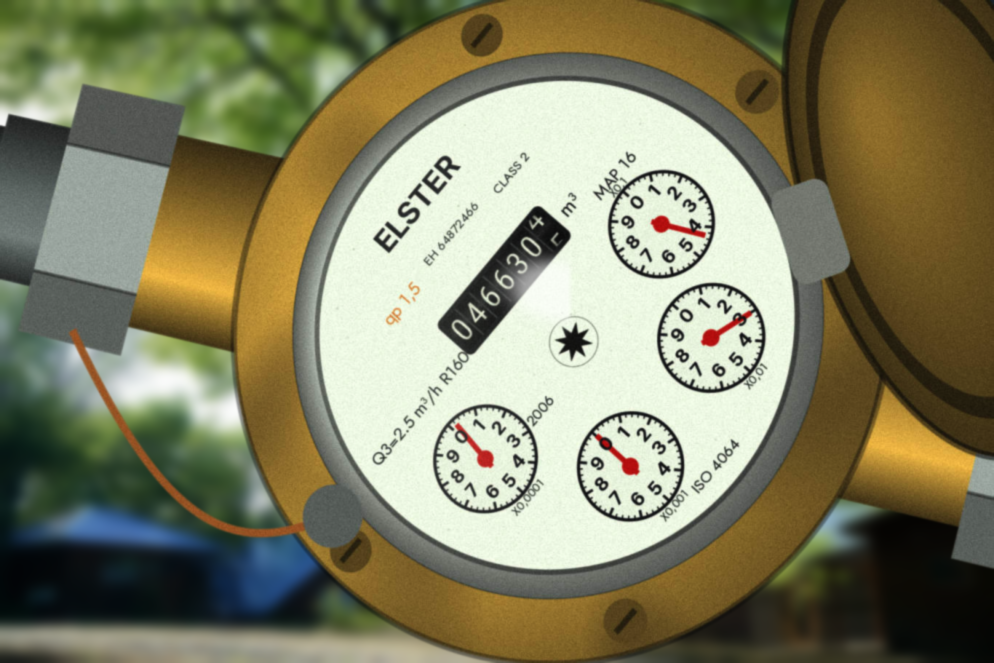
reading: 466304.4300,m³
